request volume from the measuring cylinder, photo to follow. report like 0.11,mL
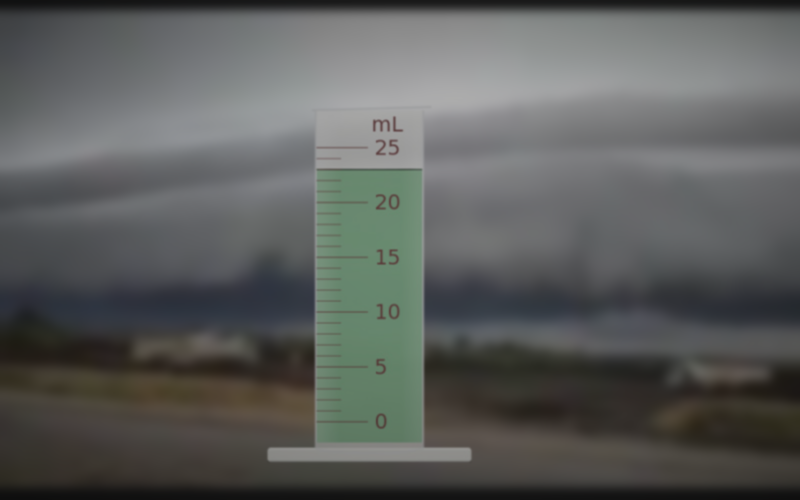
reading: 23,mL
